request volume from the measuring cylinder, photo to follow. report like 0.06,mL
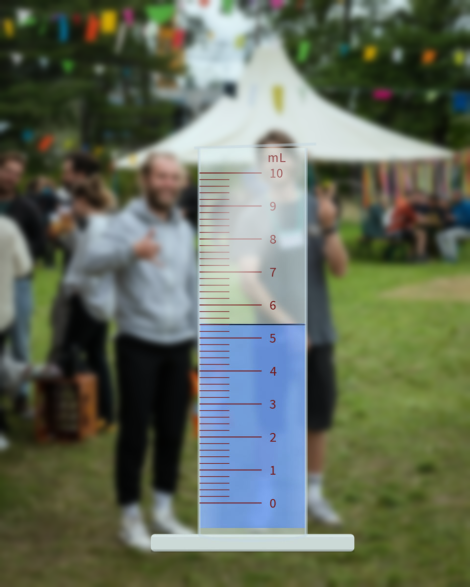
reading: 5.4,mL
